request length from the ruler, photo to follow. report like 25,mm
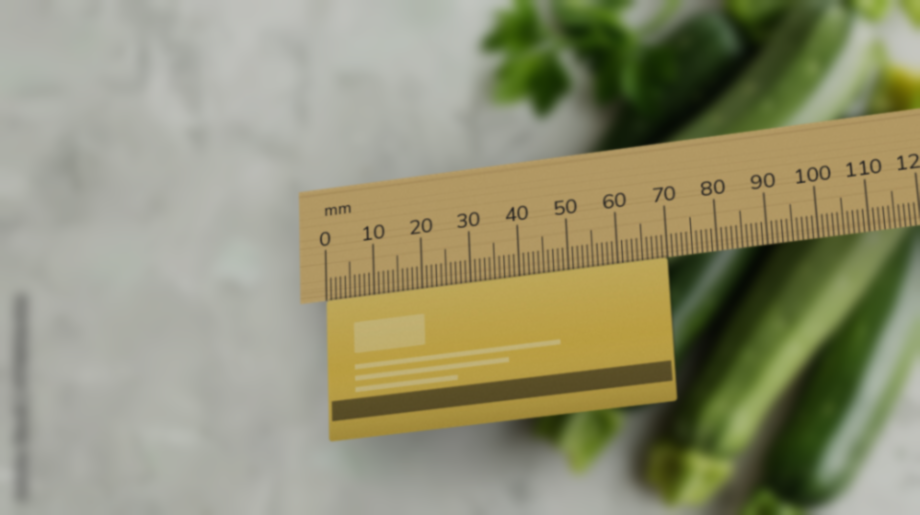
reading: 70,mm
